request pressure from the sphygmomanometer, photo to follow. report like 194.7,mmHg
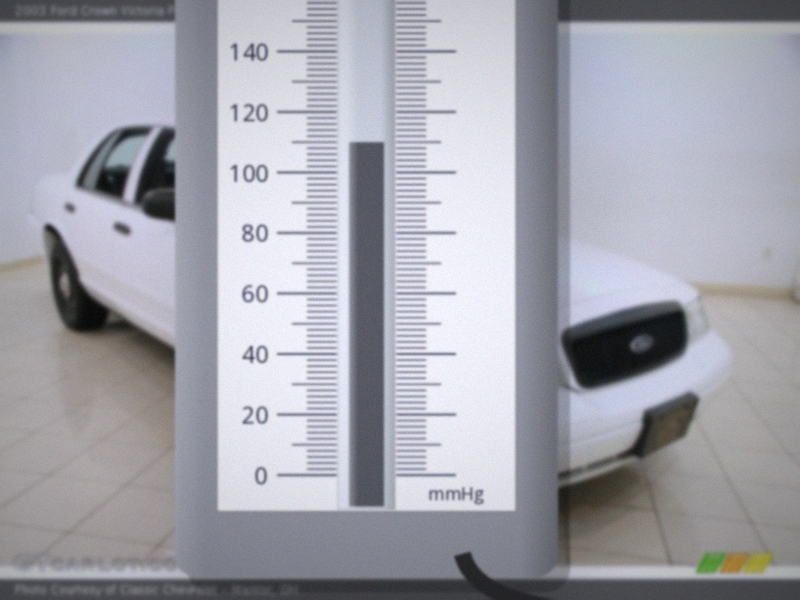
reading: 110,mmHg
